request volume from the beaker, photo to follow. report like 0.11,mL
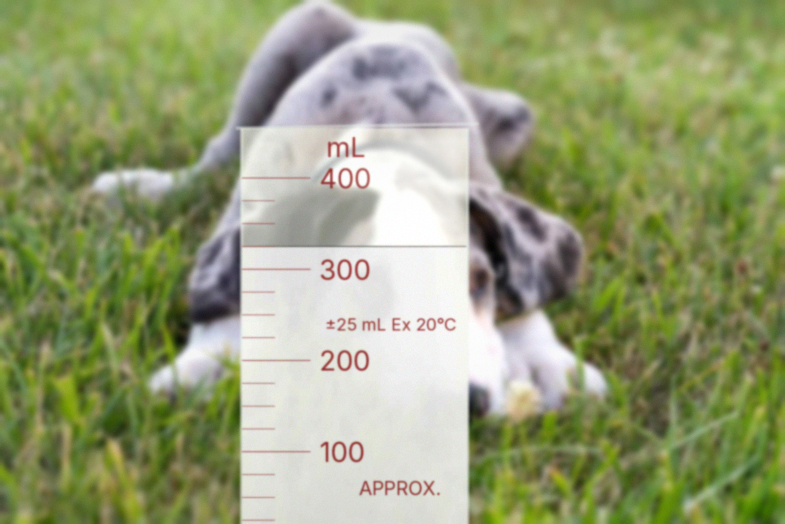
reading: 325,mL
